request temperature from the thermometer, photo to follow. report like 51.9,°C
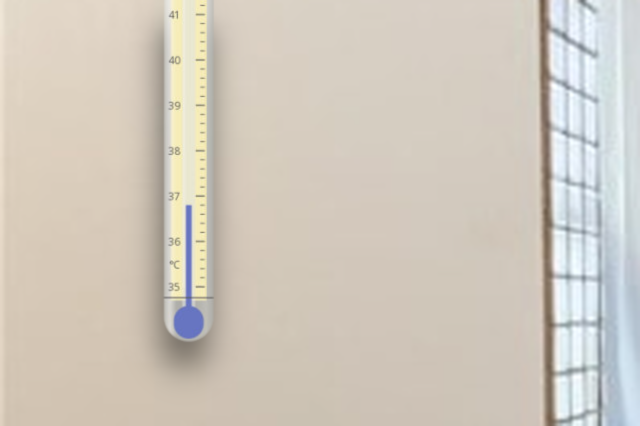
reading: 36.8,°C
